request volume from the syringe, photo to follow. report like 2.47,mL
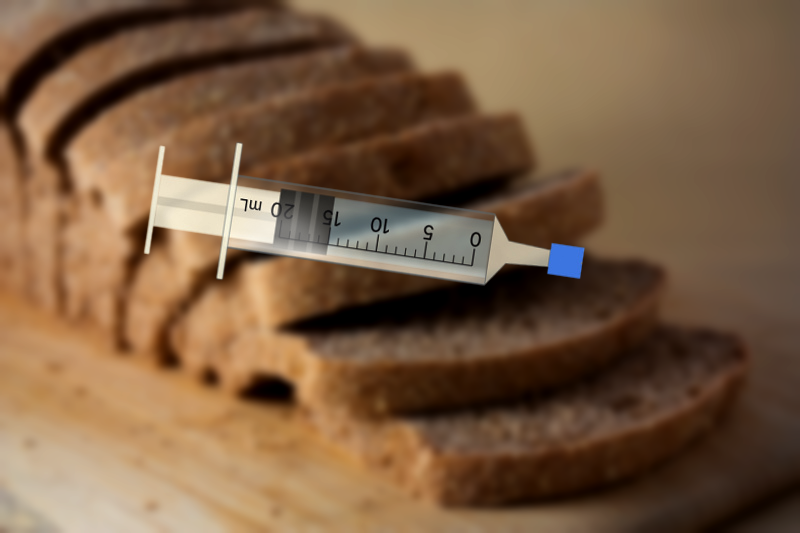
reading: 15,mL
